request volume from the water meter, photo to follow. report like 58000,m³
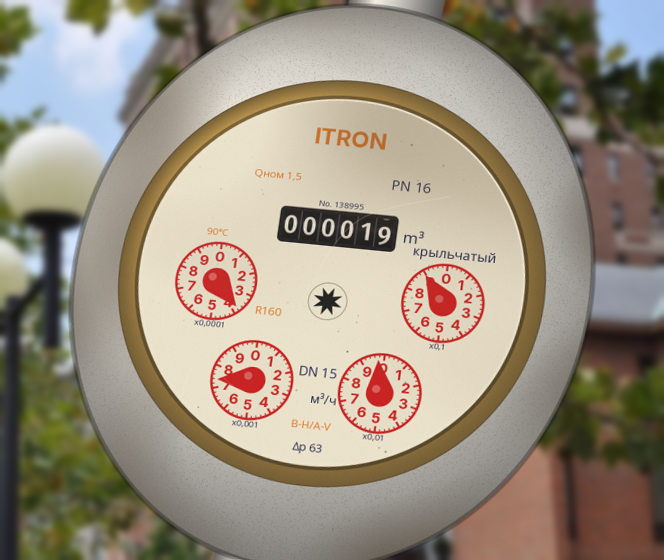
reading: 18.8973,m³
